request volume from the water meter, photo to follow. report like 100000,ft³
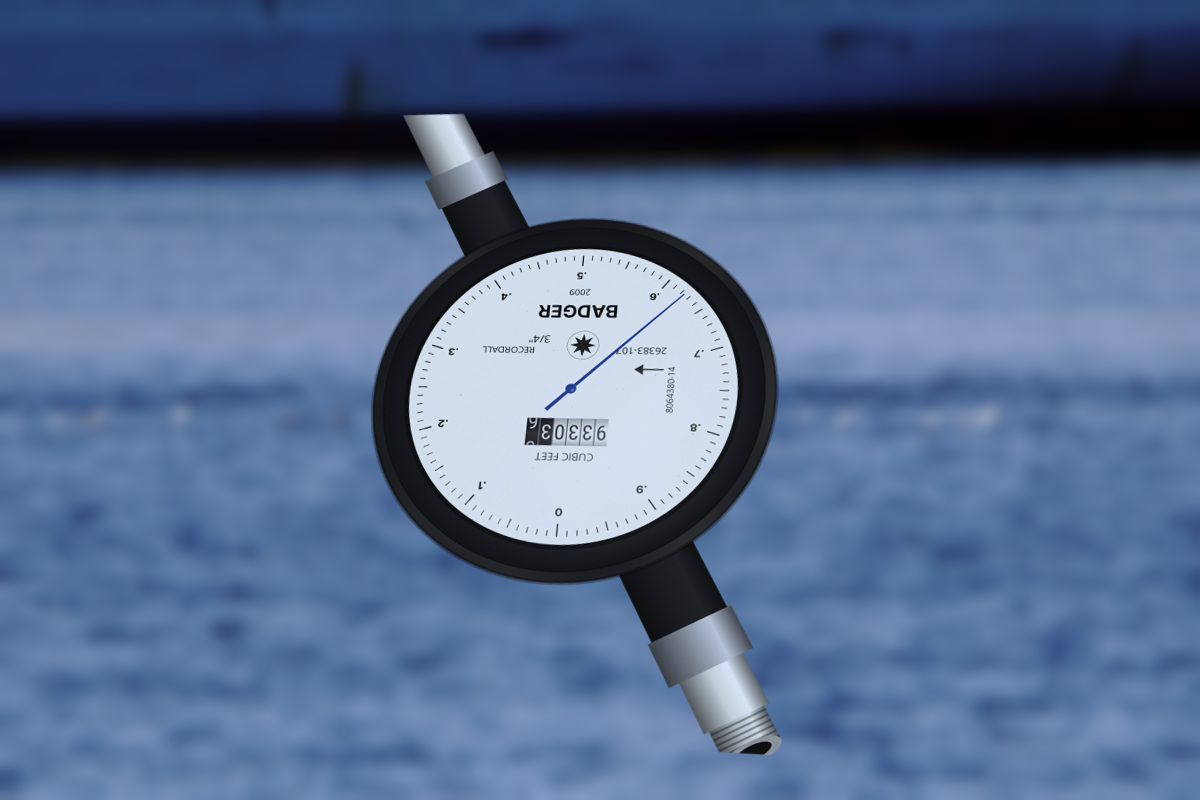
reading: 933035.62,ft³
